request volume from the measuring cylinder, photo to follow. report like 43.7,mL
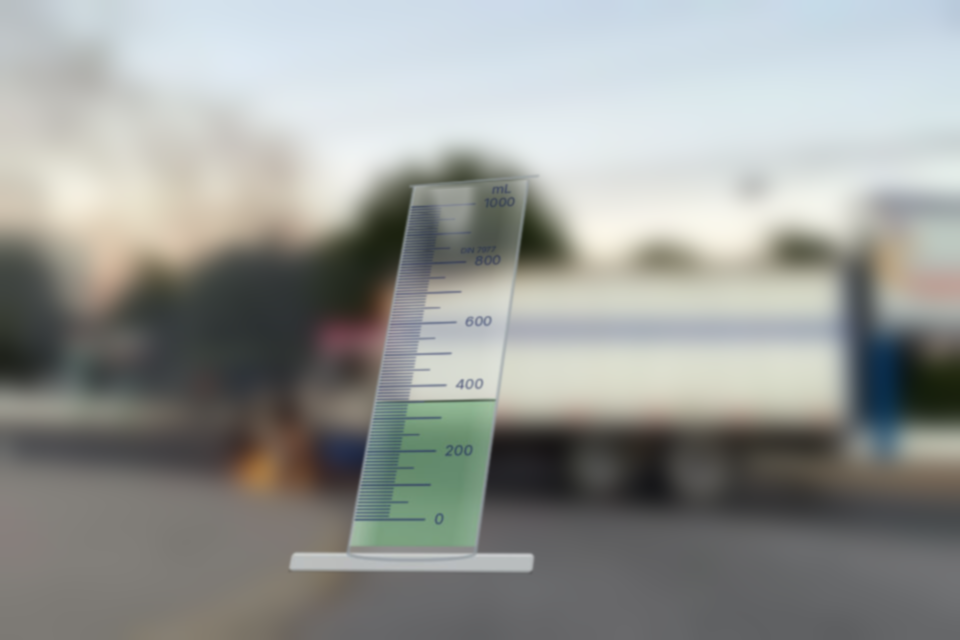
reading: 350,mL
